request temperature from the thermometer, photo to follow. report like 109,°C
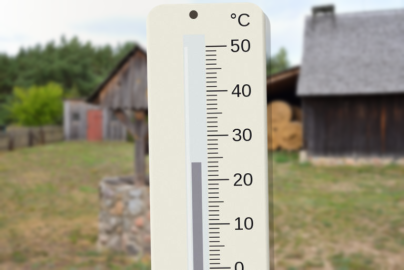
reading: 24,°C
